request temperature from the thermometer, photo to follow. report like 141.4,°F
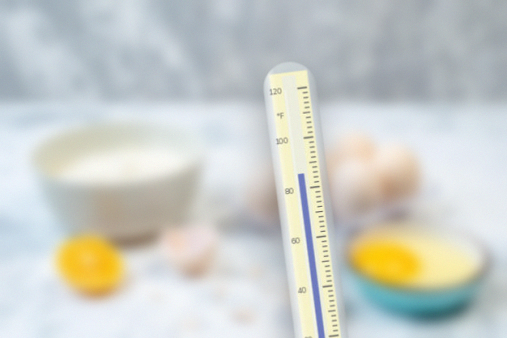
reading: 86,°F
